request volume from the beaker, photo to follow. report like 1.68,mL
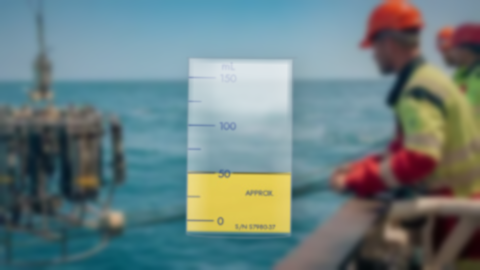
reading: 50,mL
